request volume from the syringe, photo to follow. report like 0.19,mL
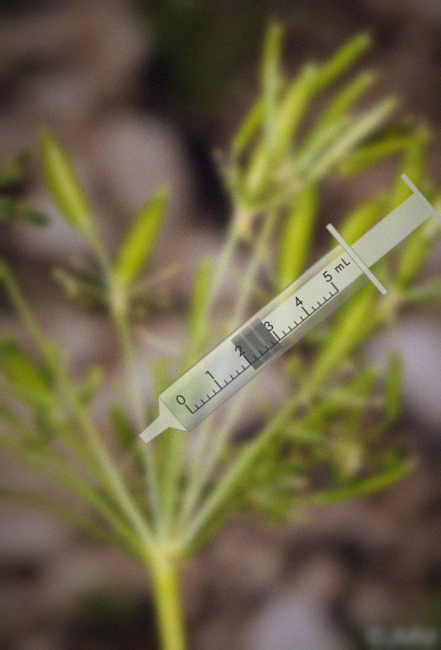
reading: 2,mL
